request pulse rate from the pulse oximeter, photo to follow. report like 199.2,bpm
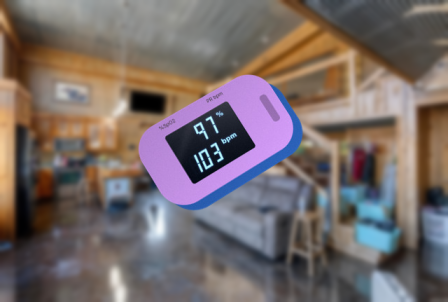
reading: 103,bpm
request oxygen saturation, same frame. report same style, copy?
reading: 97,%
